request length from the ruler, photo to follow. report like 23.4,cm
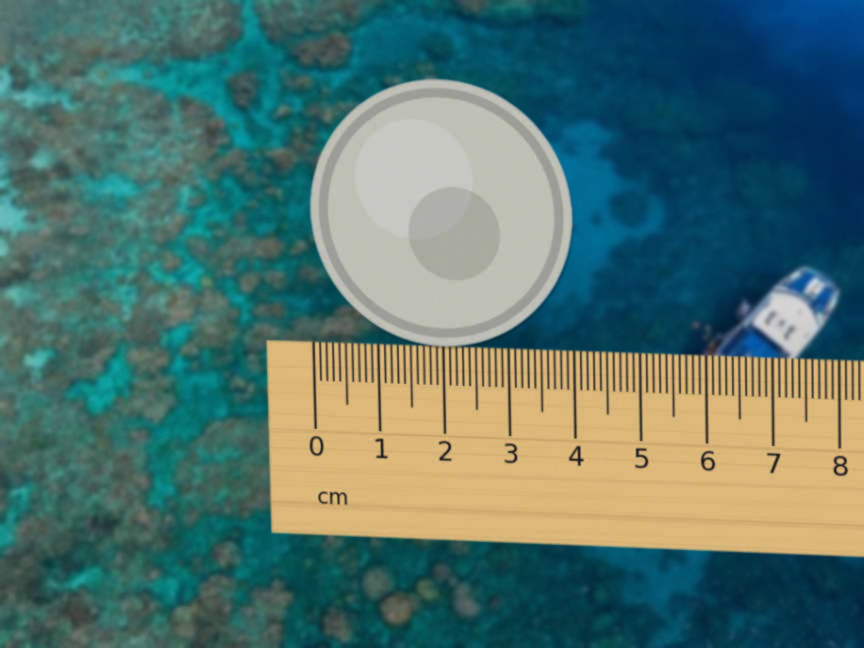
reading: 4,cm
